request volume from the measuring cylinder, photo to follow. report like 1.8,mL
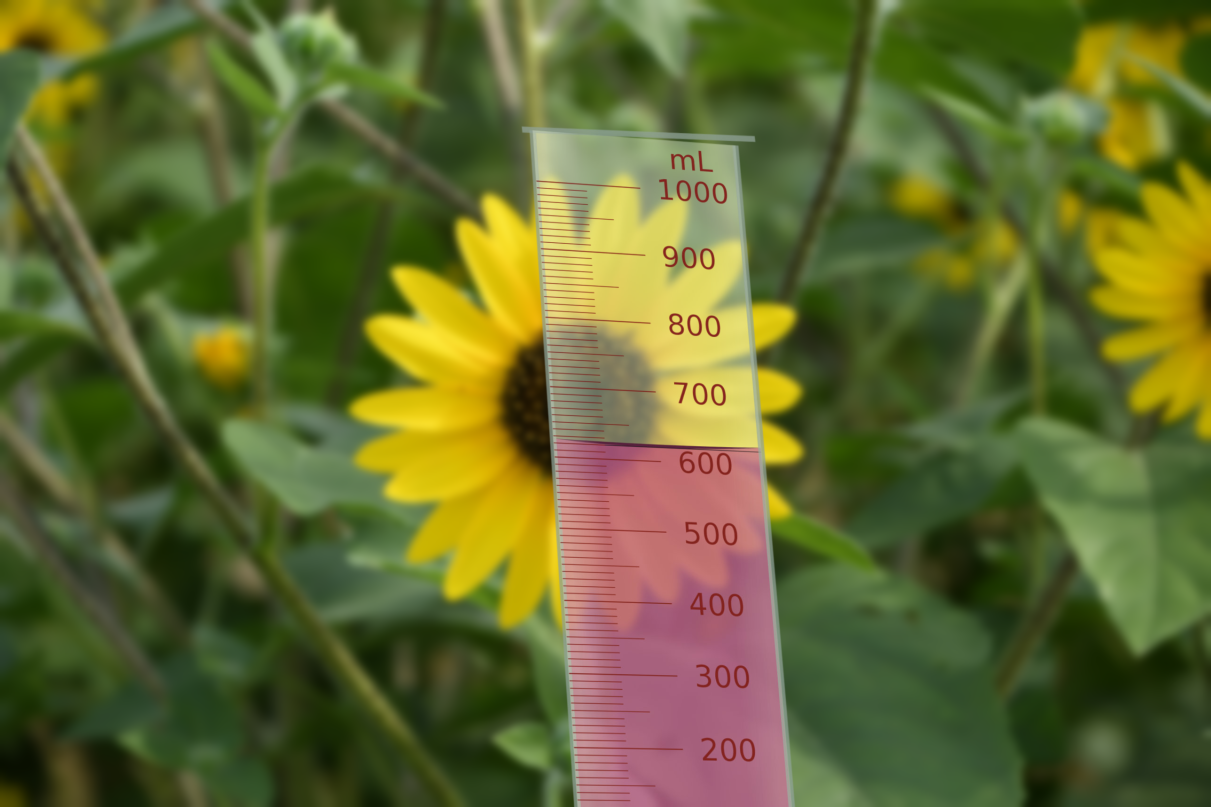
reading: 620,mL
